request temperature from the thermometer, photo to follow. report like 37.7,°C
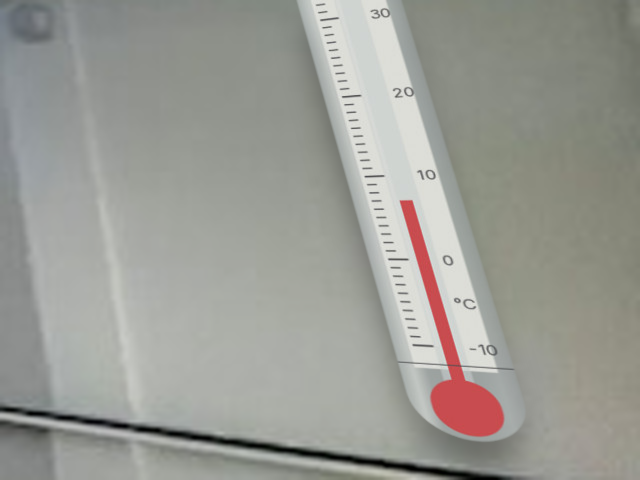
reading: 7,°C
